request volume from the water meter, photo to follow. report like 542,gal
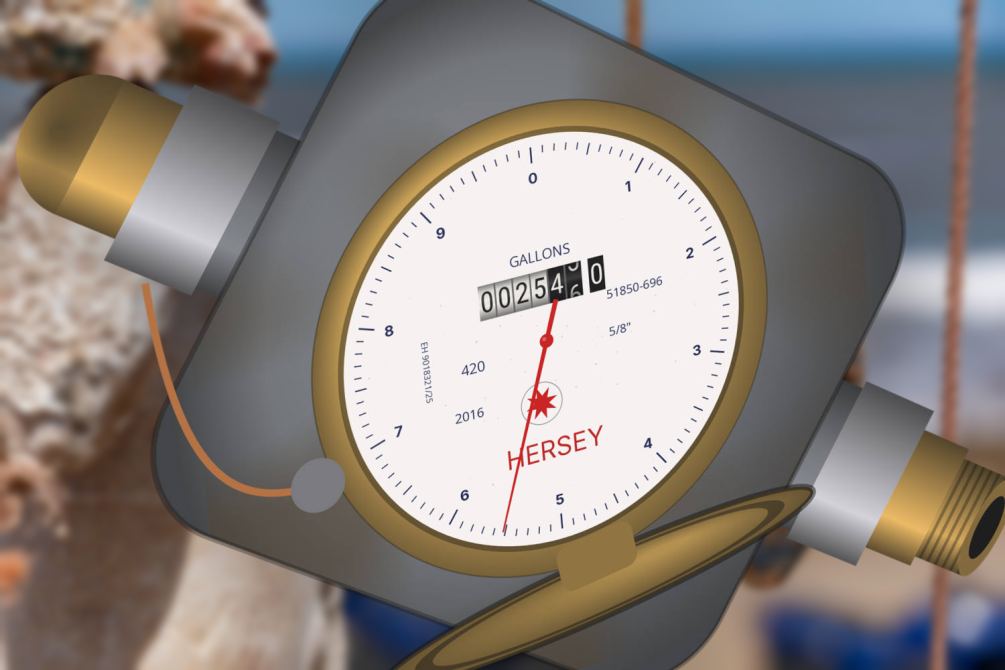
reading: 25455.5,gal
